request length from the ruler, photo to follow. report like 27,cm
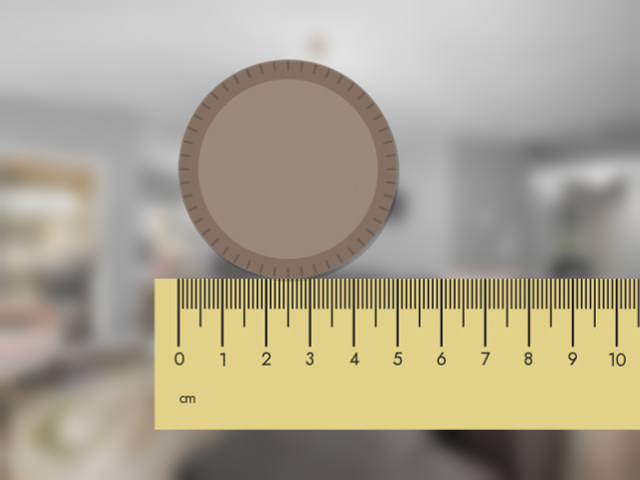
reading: 5,cm
